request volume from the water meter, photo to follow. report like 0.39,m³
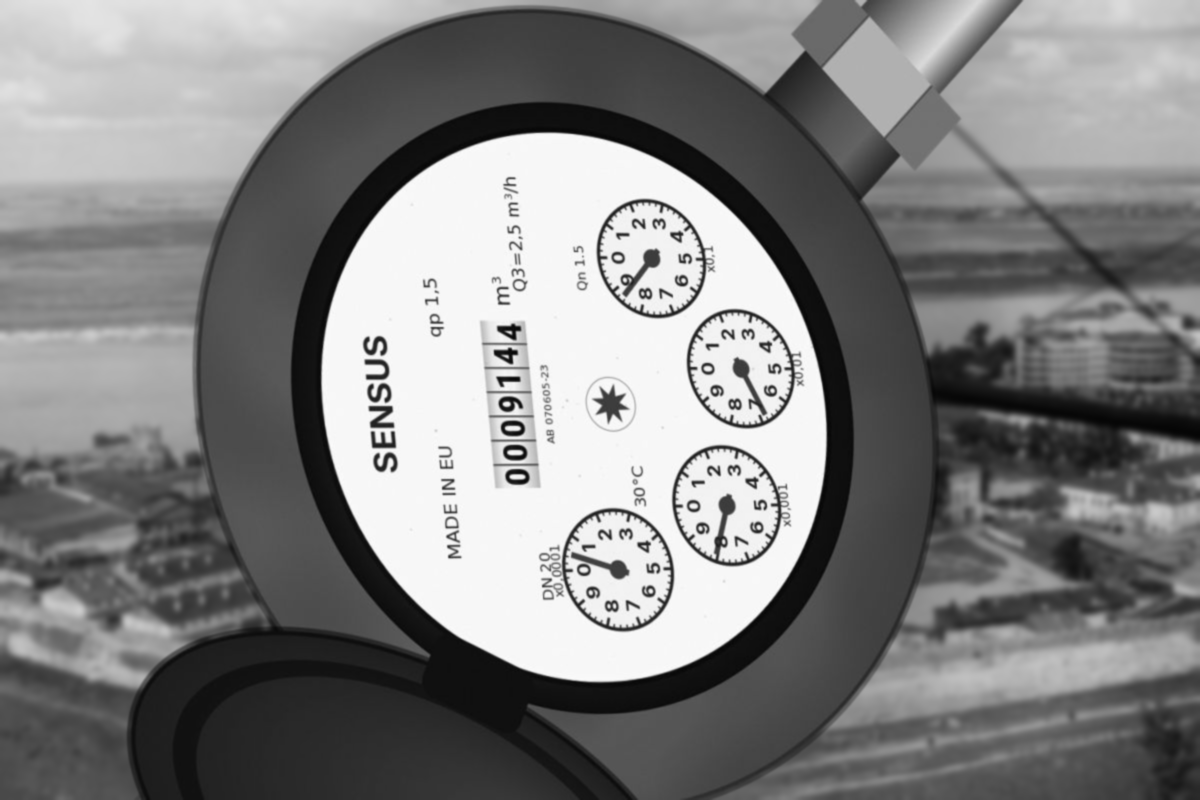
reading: 9143.8680,m³
